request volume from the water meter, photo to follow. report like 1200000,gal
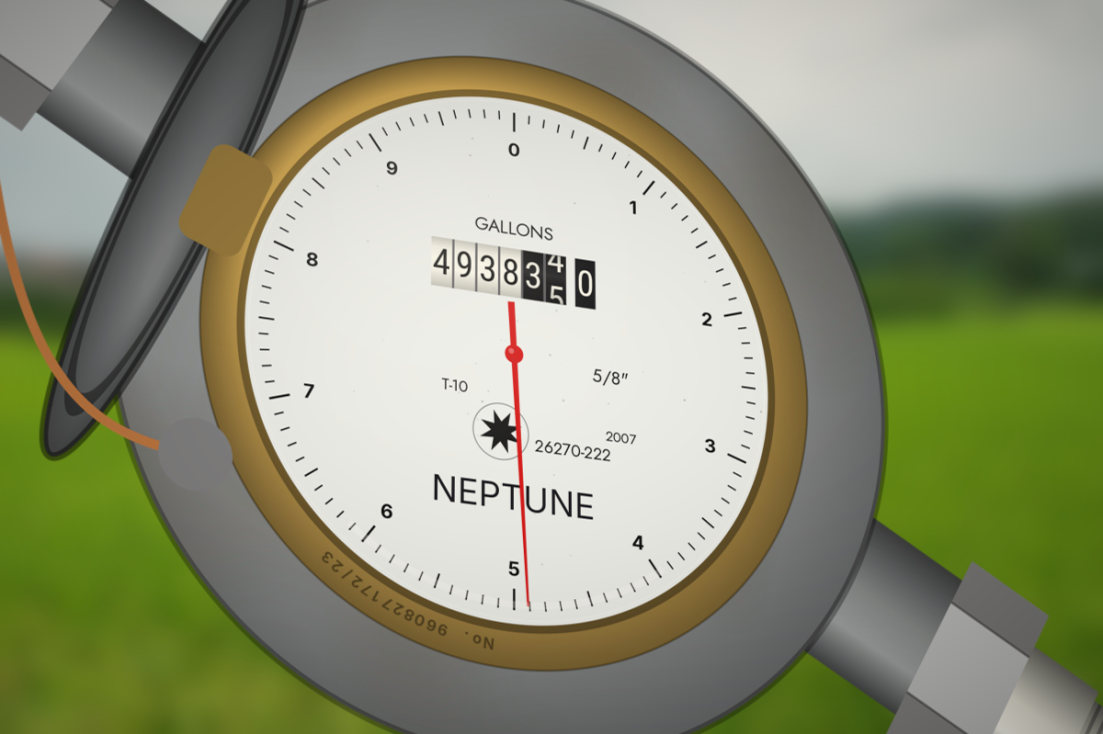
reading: 4938344.9,gal
